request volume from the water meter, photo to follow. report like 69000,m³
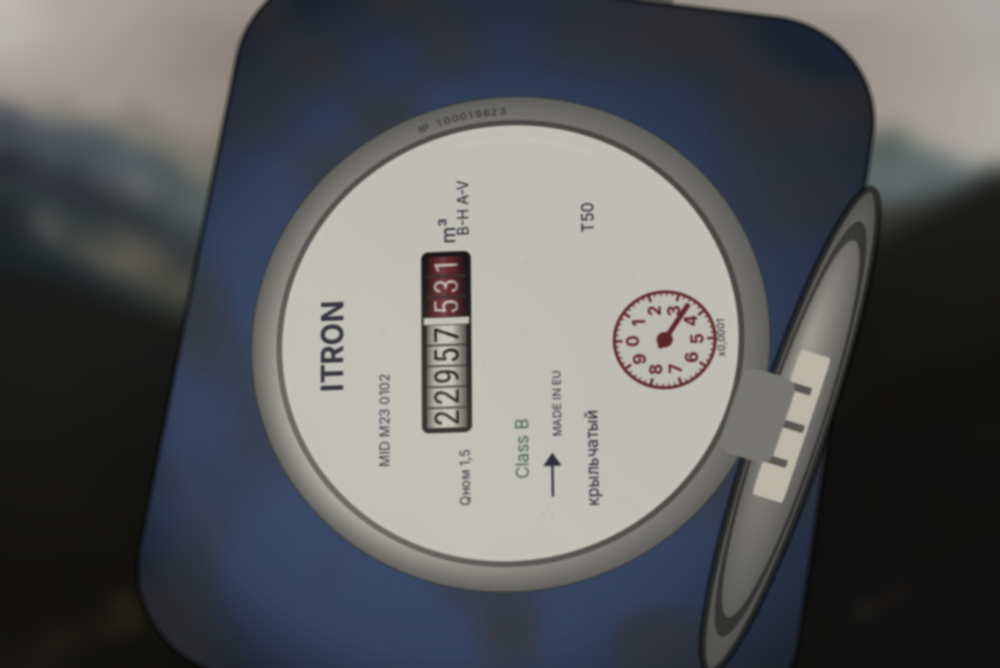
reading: 22957.5313,m³
